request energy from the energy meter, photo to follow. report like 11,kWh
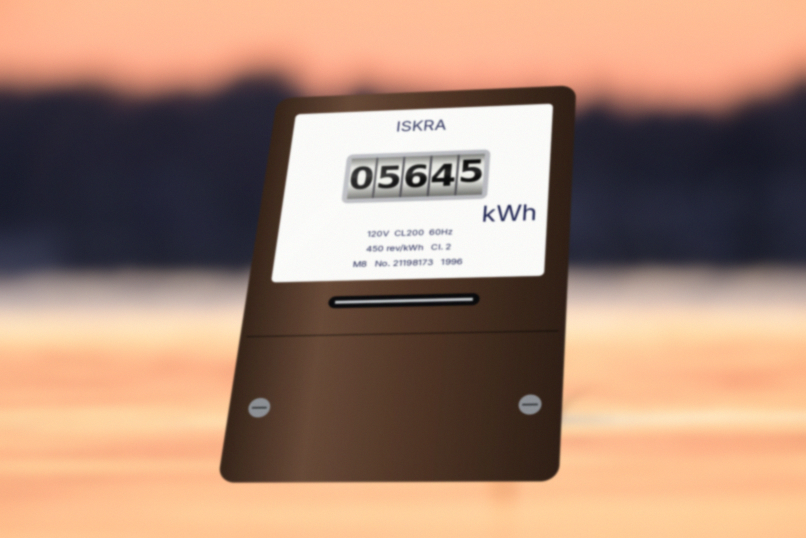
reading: 5645,kWh
